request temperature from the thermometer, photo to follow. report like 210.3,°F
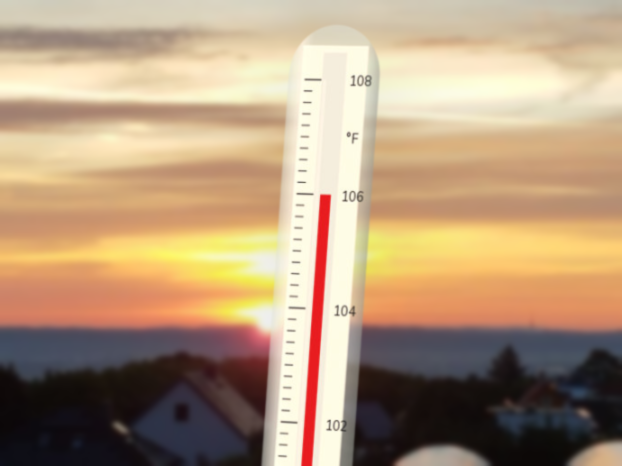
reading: 106,°F
